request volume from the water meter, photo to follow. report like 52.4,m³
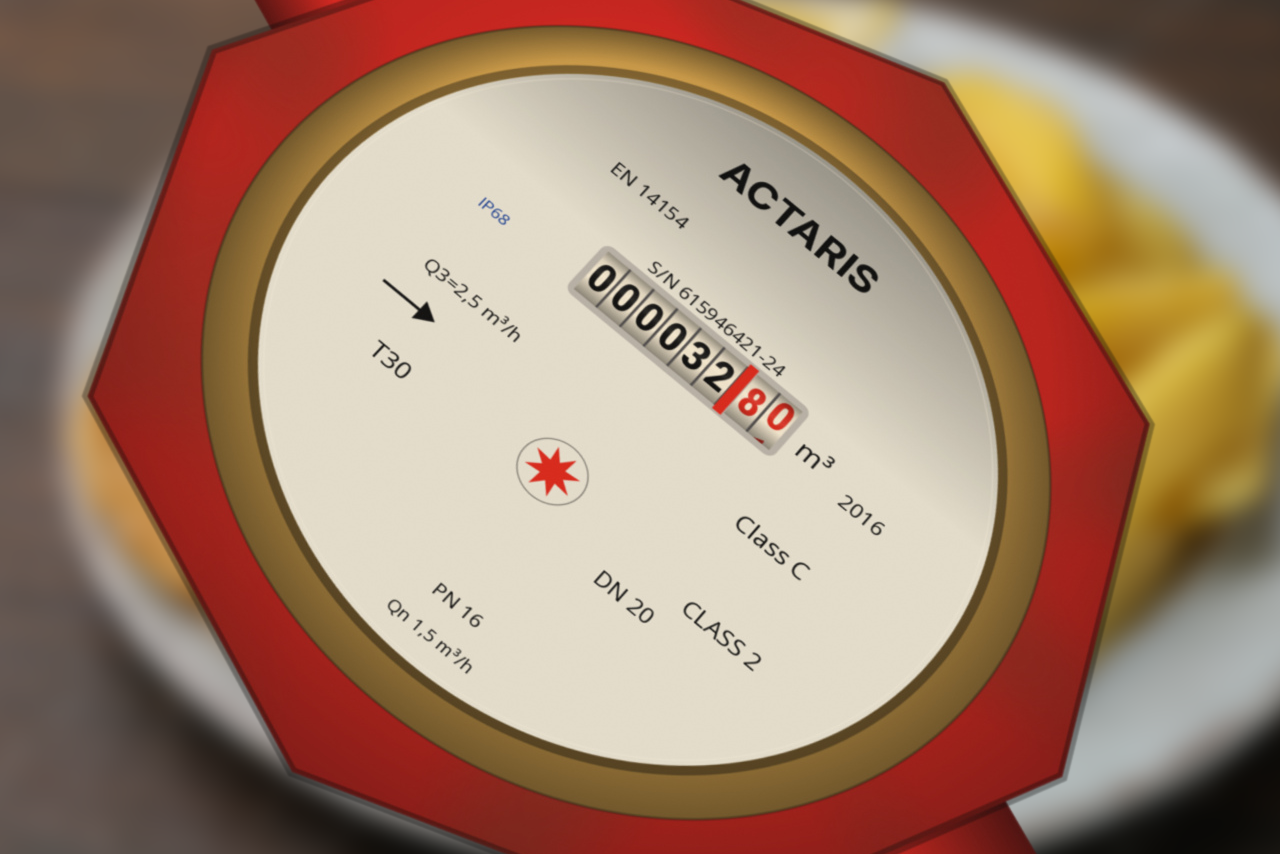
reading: 32.80,m³
